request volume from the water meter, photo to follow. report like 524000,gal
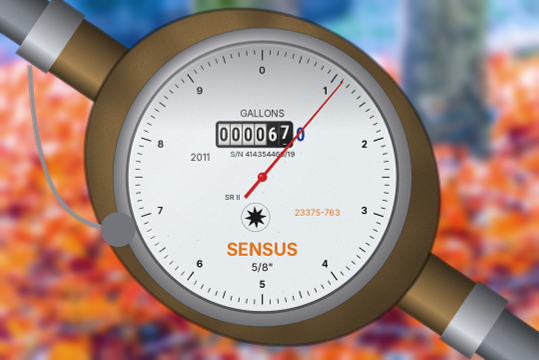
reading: 671.1,gal
